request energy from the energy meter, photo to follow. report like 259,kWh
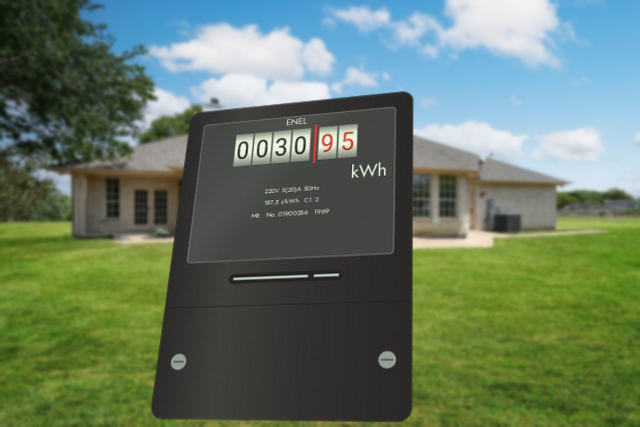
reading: 30.95,kWh
